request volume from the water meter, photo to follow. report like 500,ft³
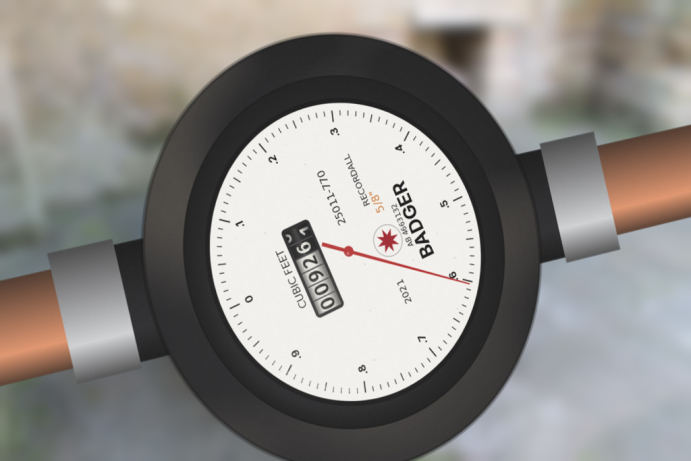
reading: 9260.60,ft³
